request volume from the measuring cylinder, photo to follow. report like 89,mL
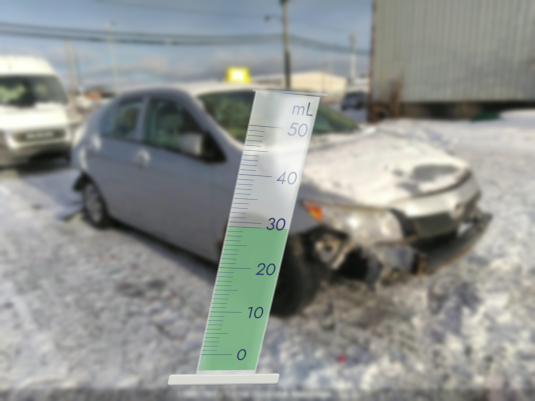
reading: 29,mL
